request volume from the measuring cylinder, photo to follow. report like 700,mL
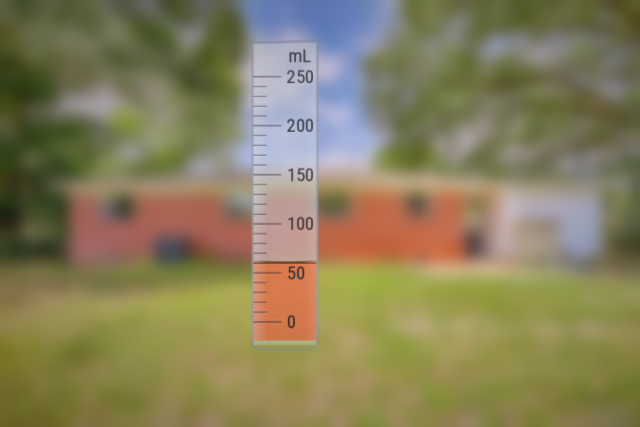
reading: 60,mL
